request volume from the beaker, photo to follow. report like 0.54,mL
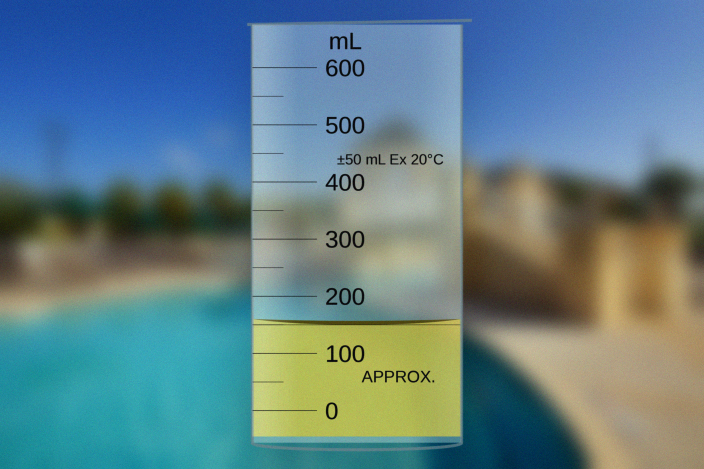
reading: 150,mL
